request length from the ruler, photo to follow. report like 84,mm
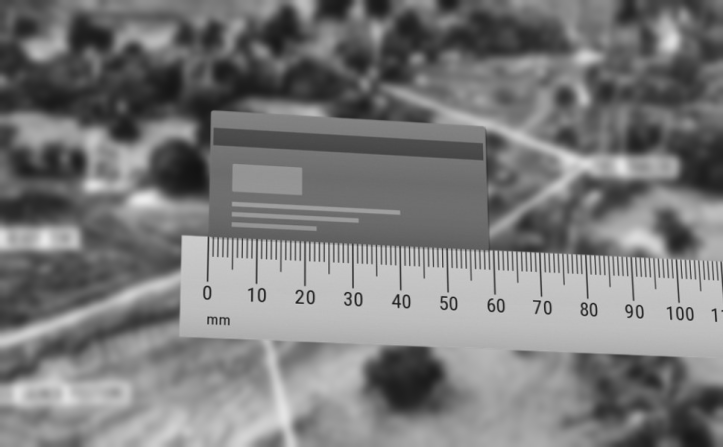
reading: 59,mm
